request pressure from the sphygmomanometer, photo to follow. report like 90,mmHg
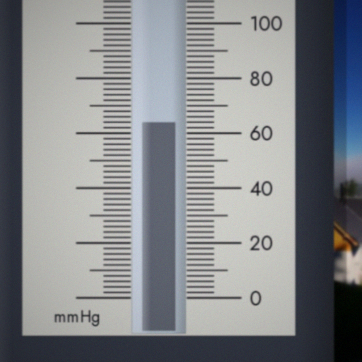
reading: 64,mmHg
